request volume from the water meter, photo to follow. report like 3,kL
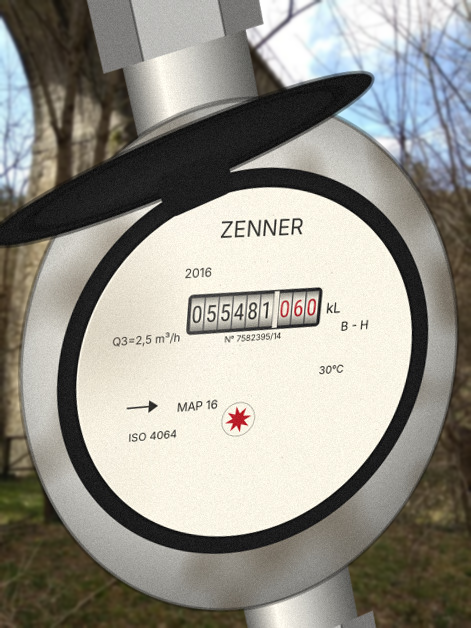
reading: 55481.060,kL
